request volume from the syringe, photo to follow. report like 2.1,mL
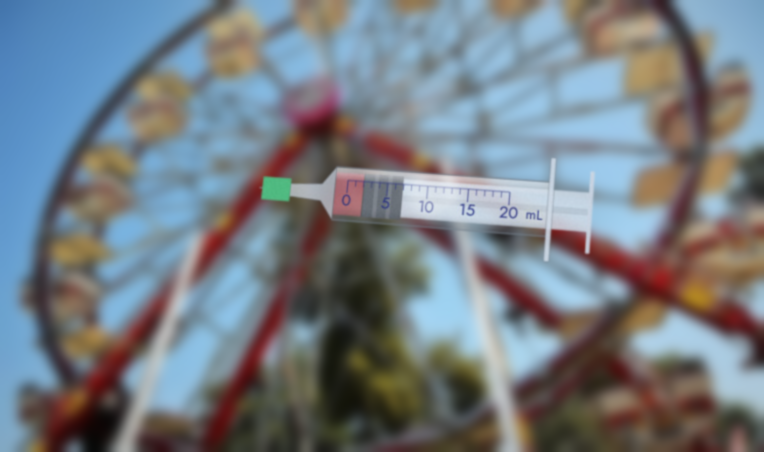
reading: 2,mL
